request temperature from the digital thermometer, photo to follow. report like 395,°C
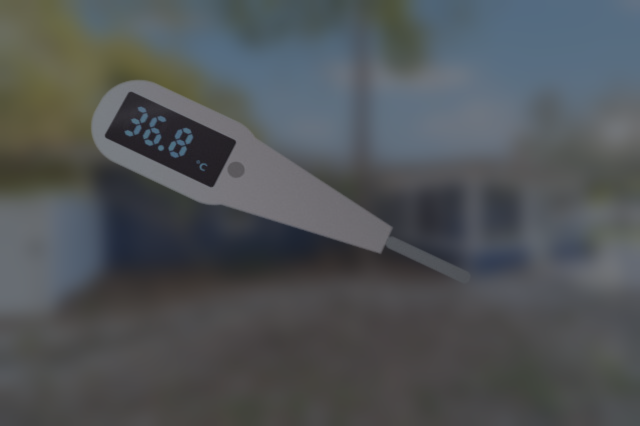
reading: 36.8,°C
